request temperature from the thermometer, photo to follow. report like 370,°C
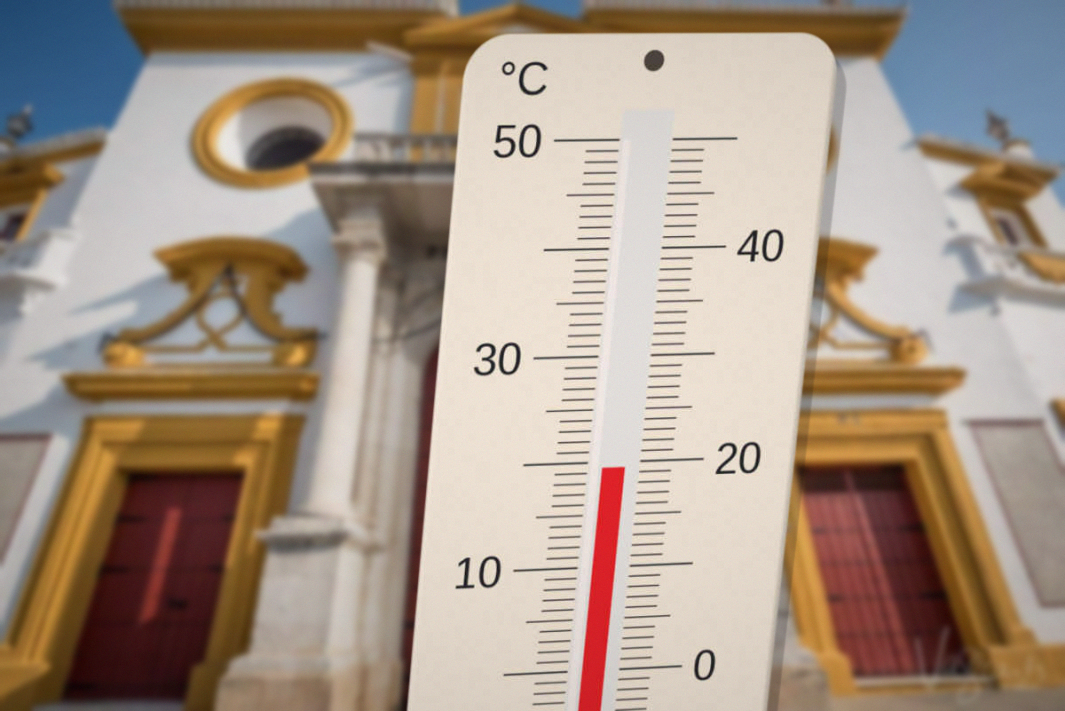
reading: 19.5,°C
